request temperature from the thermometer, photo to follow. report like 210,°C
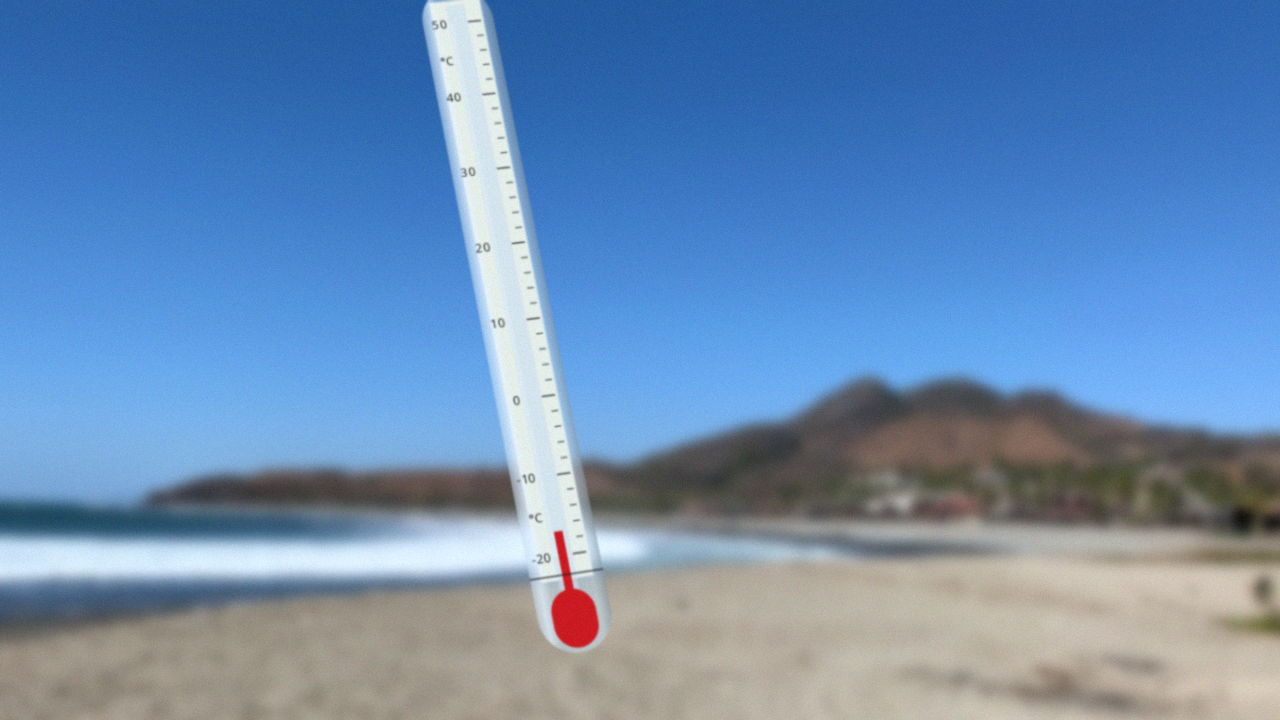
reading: -17,°C
